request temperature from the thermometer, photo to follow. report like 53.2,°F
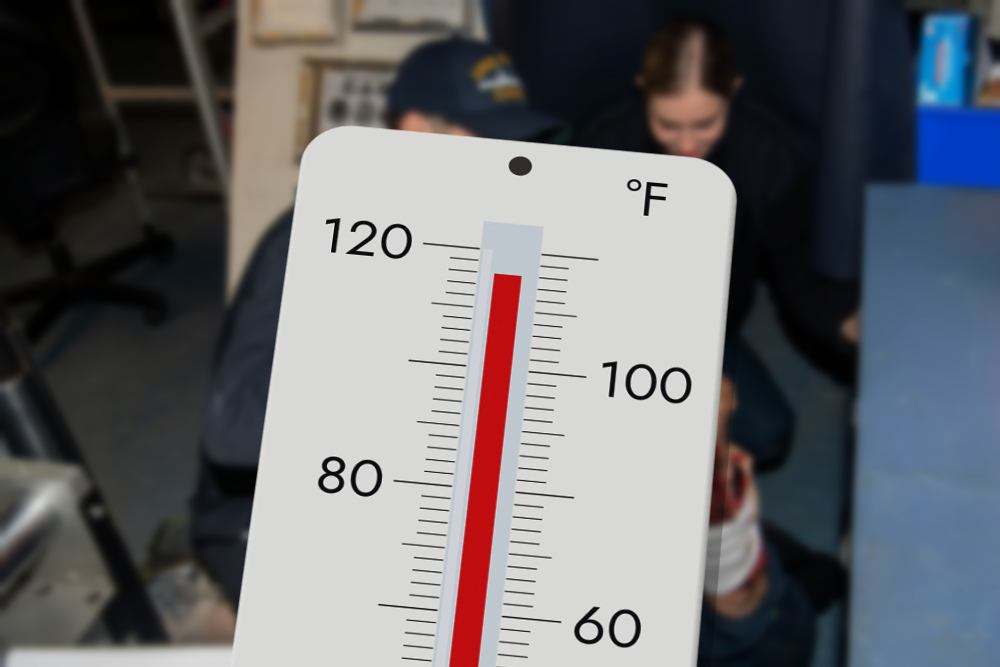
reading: 116,°F
